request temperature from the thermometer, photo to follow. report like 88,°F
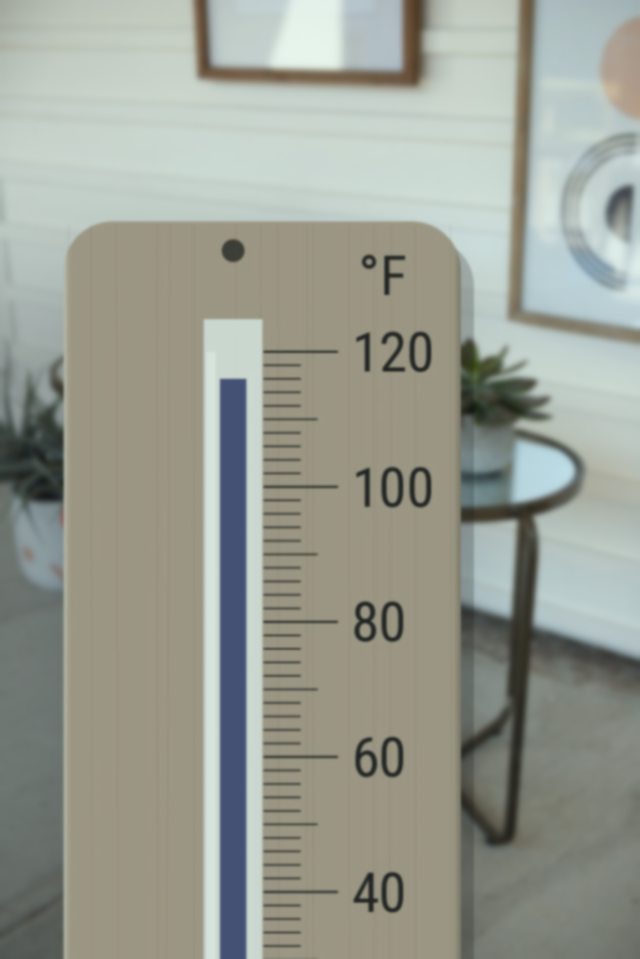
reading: 116,°F
